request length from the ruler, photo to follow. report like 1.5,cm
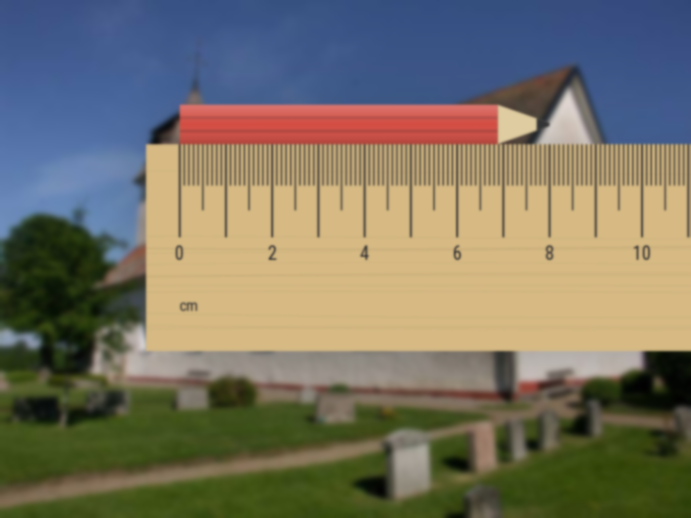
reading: 8,cm
